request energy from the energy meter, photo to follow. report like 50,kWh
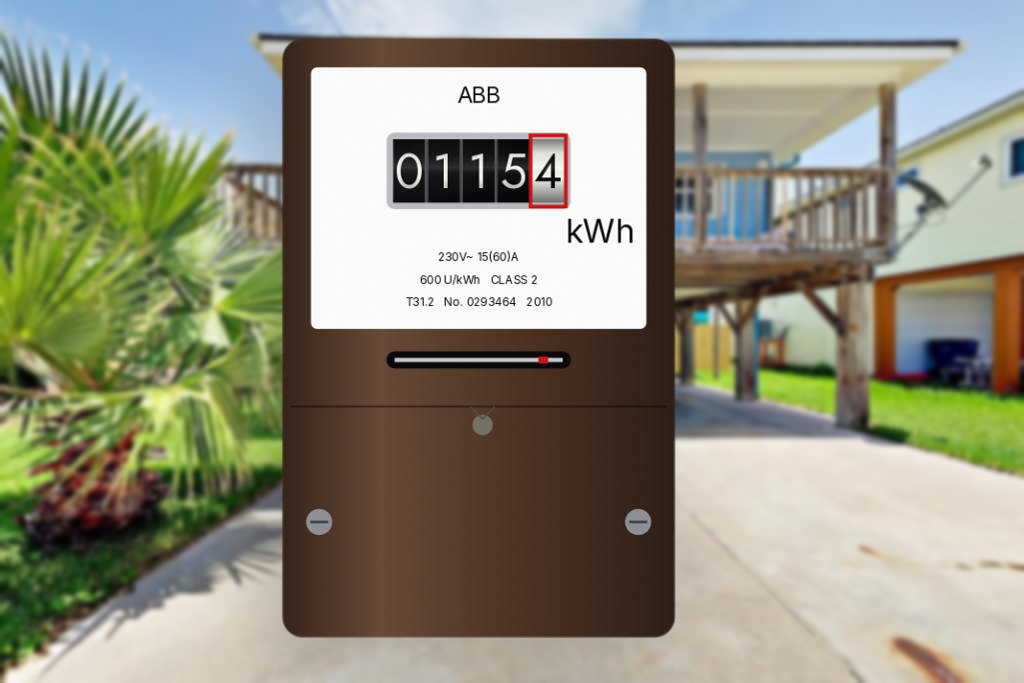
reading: 115.4,kWh
